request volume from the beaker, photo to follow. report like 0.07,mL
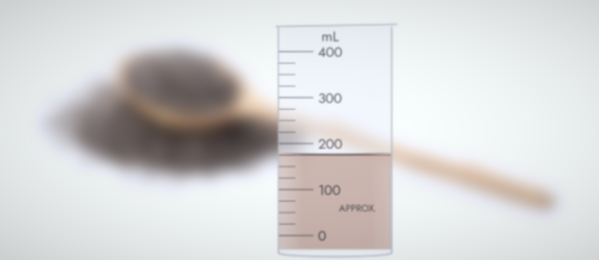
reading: 175,mL
